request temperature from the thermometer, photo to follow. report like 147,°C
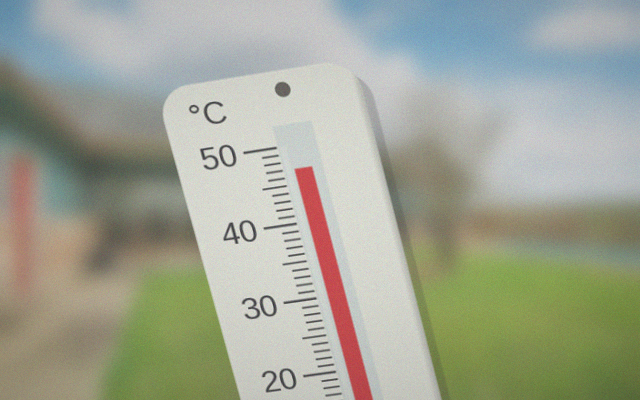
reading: 47,°C
